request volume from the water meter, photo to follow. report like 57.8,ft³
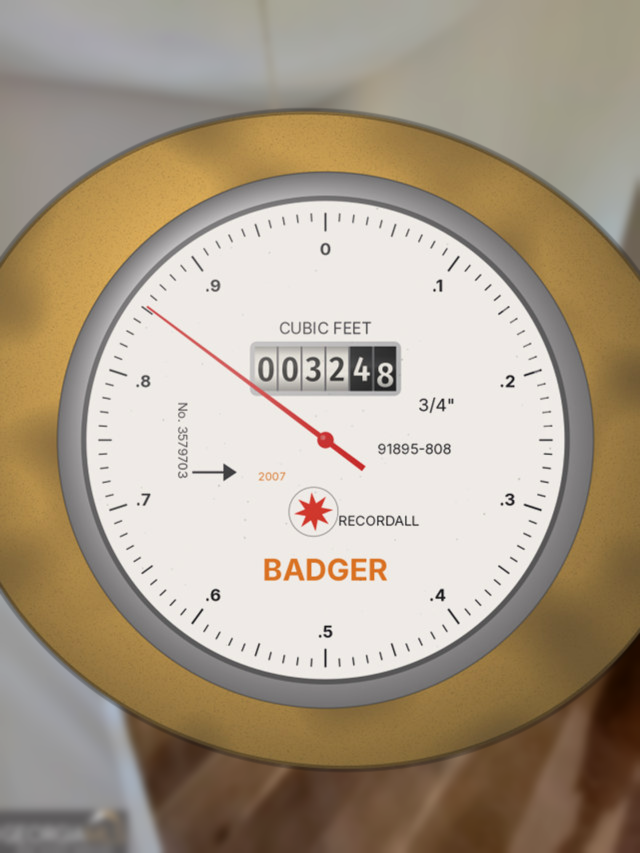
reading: 3247.85,ft³
